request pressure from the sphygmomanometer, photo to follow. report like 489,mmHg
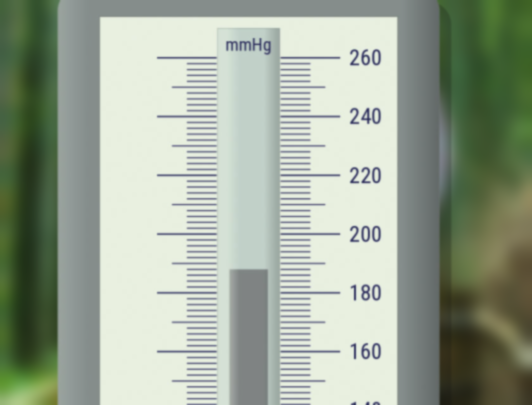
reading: 188,mmHg
